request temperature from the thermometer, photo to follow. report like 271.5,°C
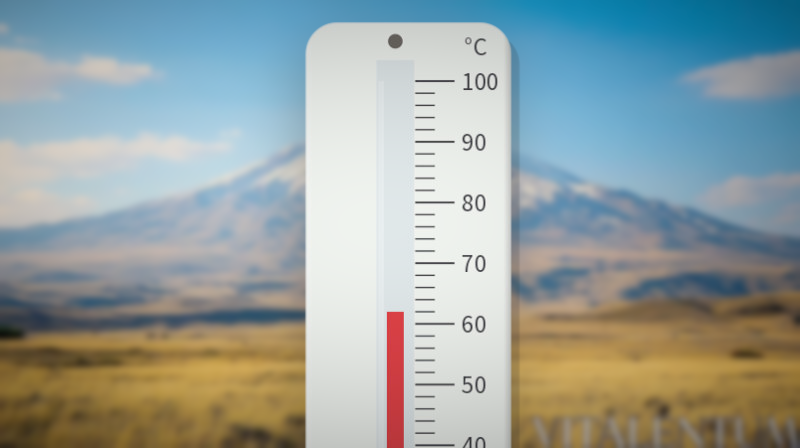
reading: 62,°C
